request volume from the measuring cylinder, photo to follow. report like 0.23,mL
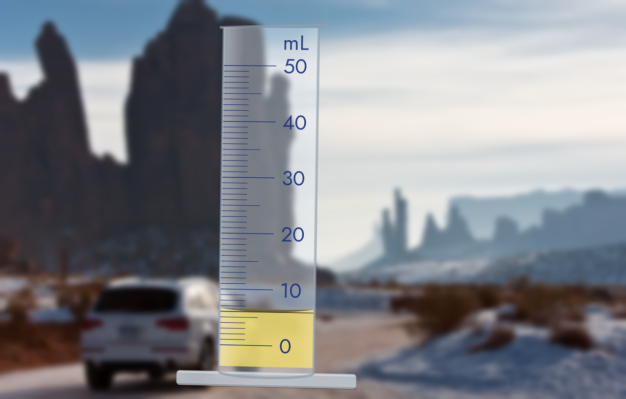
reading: 6,mL
